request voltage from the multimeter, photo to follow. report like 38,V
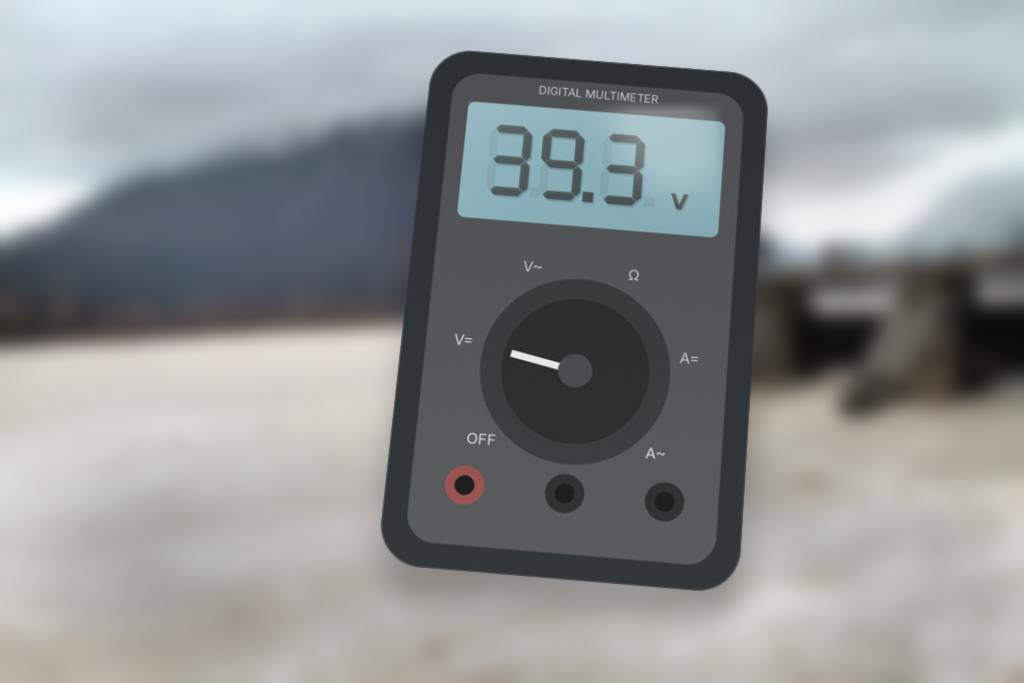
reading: 39.3,V
